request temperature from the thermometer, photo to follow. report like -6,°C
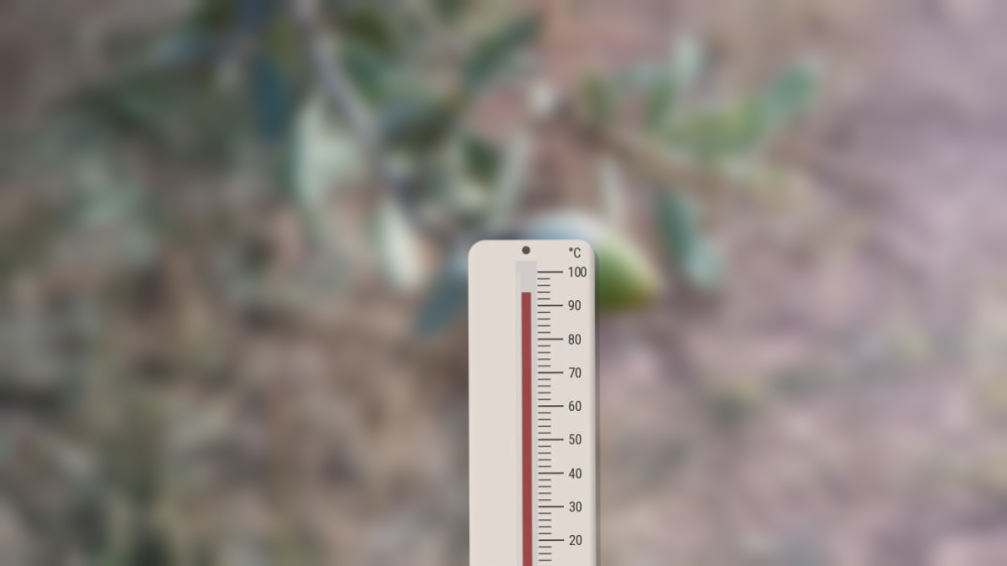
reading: 94,°C
